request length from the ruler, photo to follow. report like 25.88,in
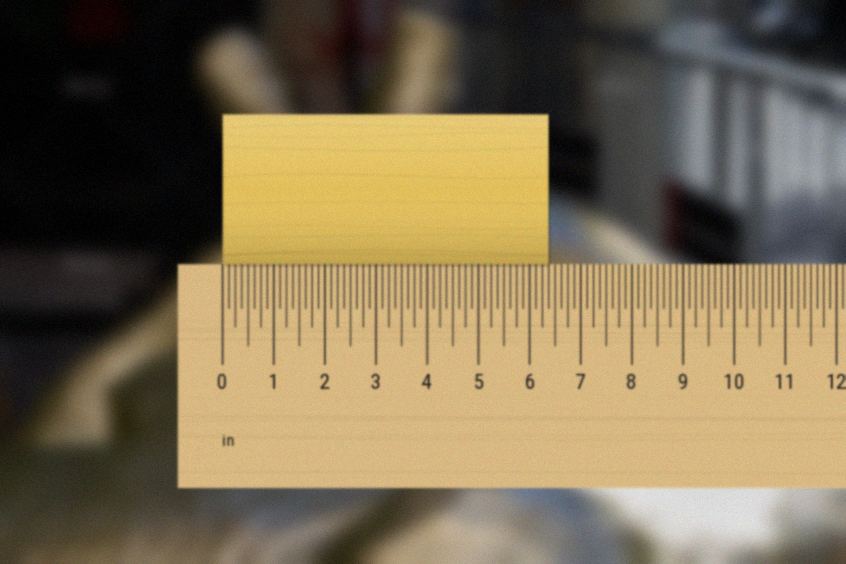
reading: 6.375,in
